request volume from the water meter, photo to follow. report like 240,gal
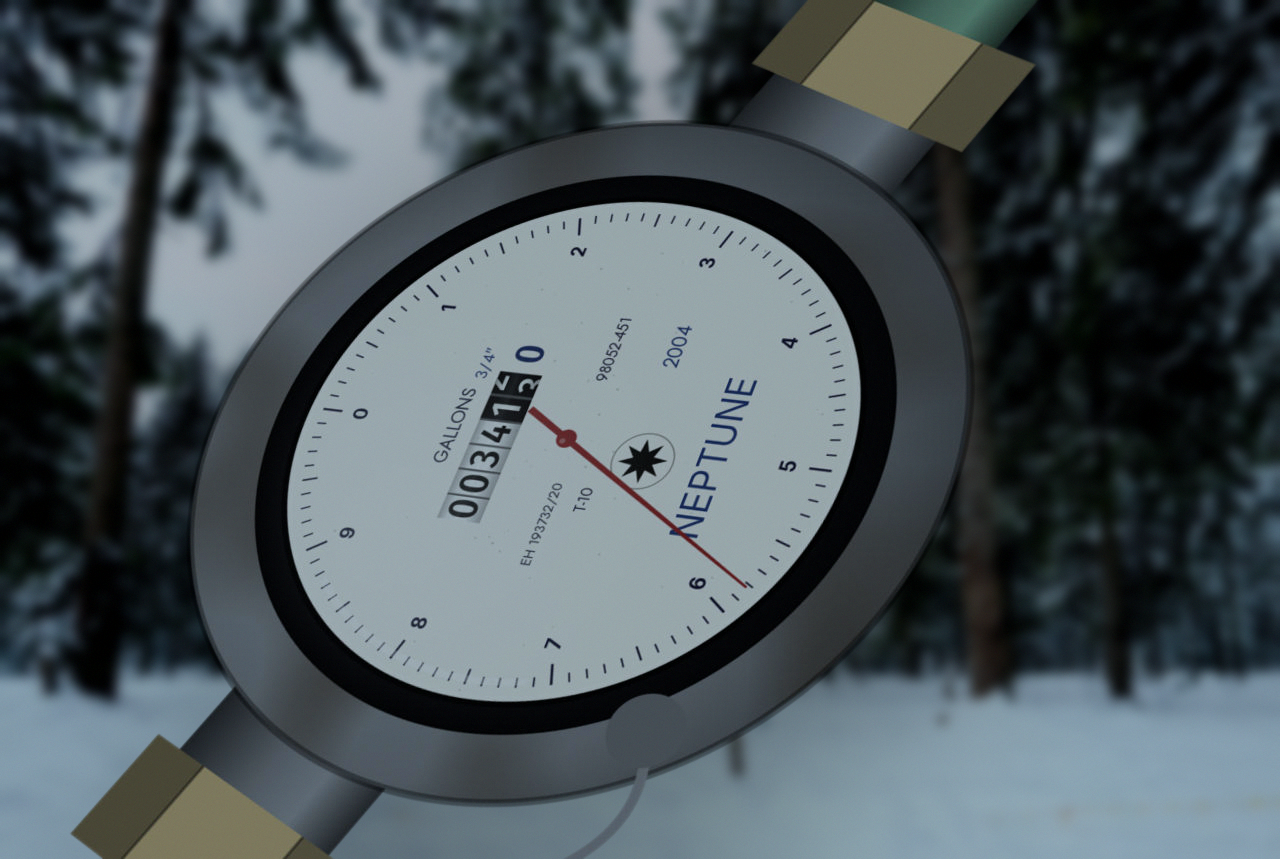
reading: 34125.8,gal
